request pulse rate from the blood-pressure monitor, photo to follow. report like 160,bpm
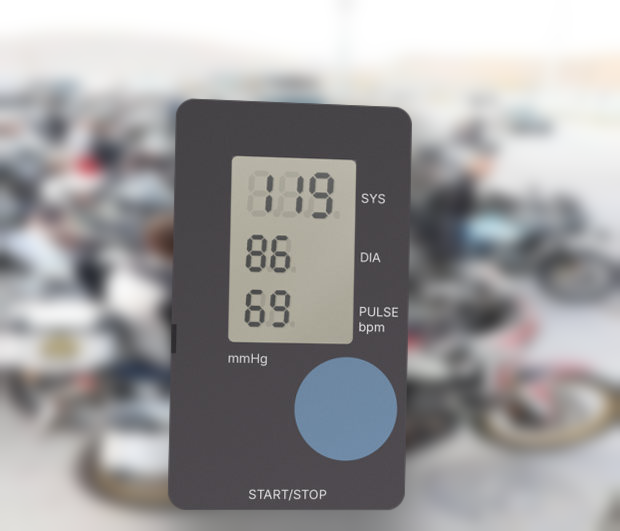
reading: 69,bpm
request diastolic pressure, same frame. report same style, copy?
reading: 86,mmHg
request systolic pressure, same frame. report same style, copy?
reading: 119,mmHg
